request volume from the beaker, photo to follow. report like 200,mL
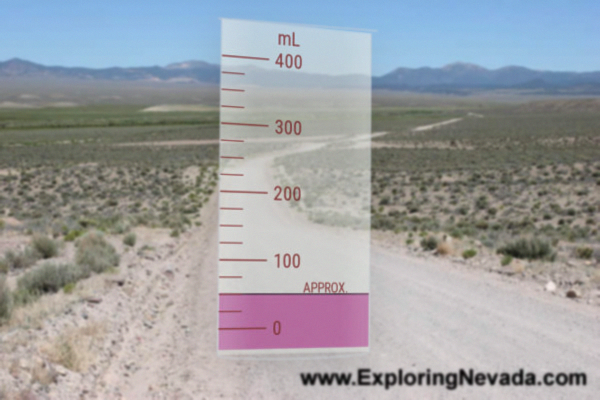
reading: 50,mL
